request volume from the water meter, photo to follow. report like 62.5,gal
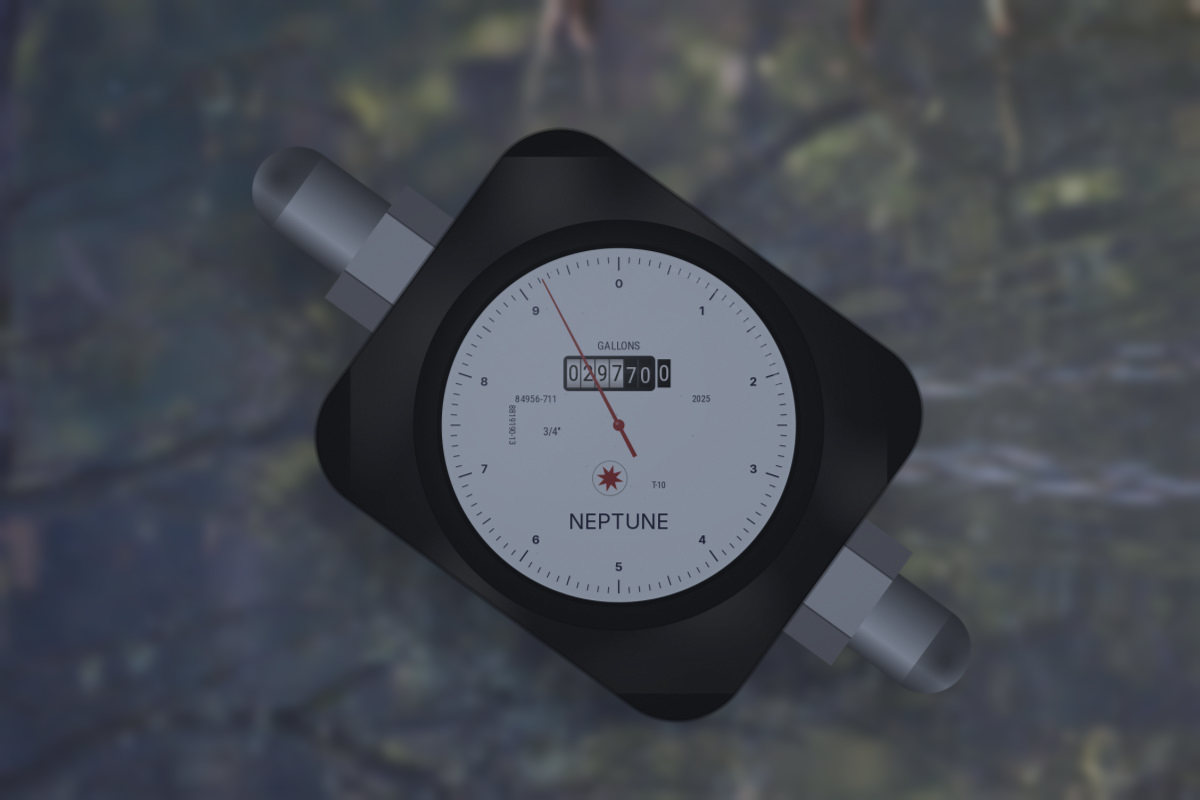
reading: 297699.2,gal
